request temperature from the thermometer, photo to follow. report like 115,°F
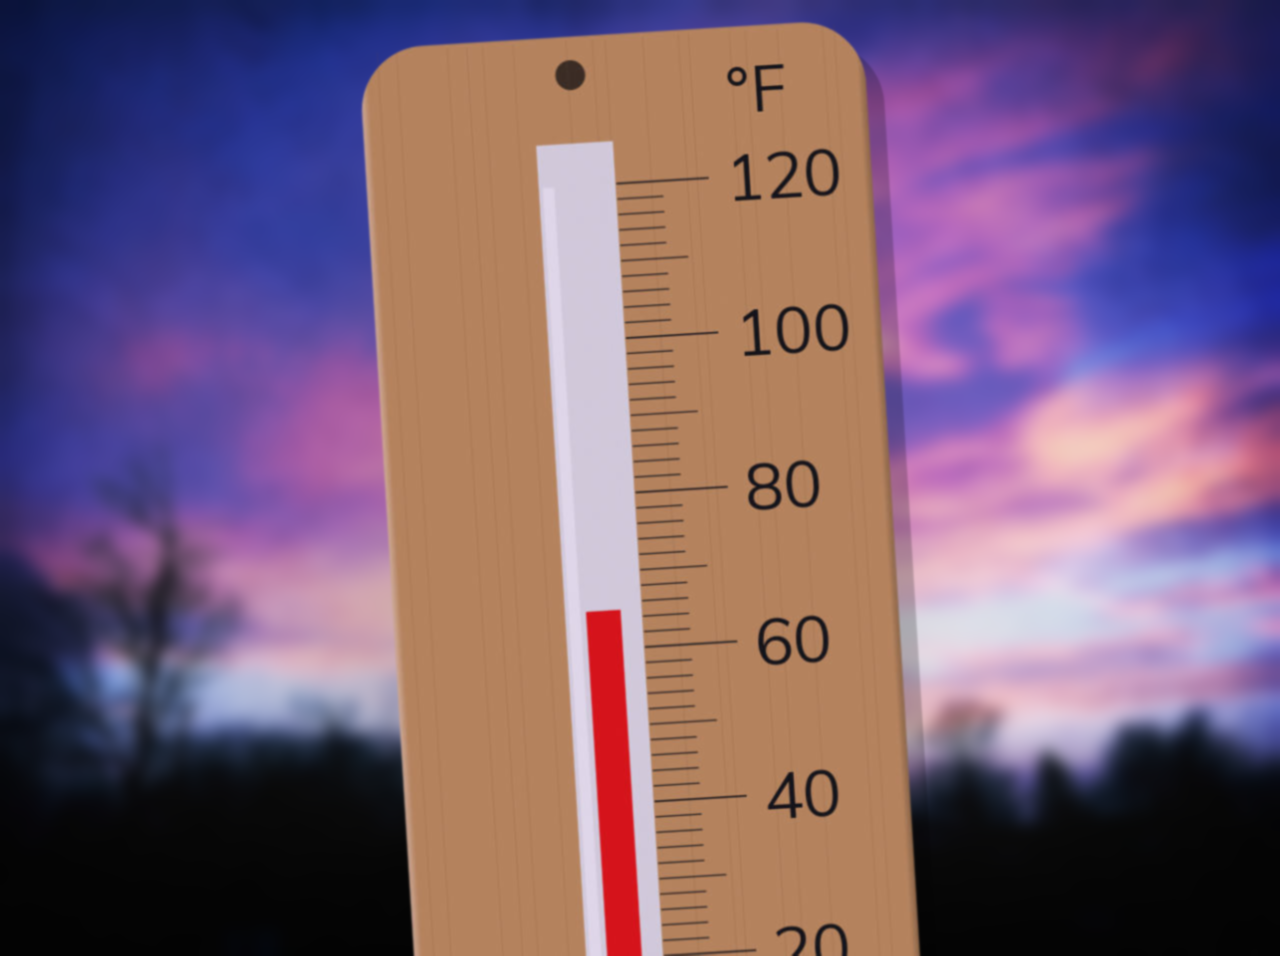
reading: 65,°F
